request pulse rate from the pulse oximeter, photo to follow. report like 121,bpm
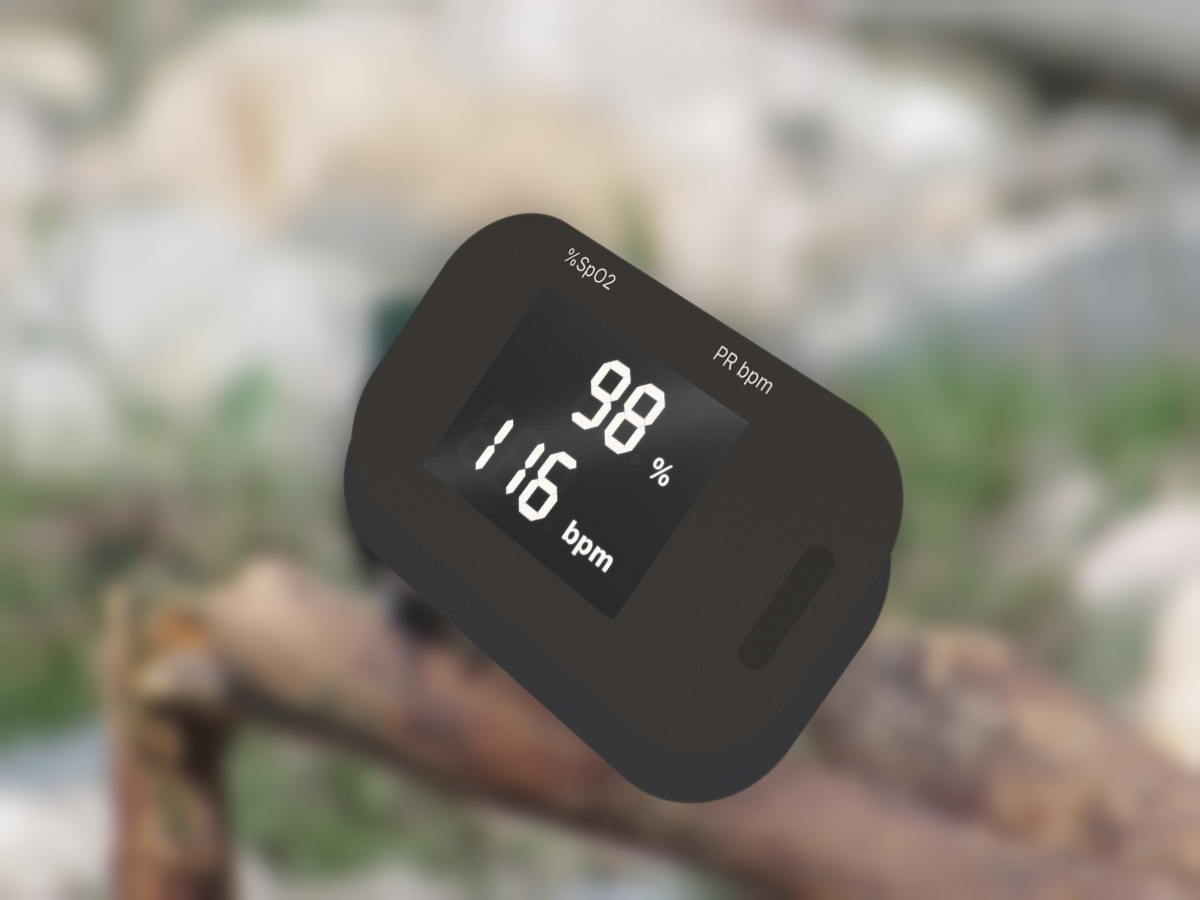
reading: 116,bpm
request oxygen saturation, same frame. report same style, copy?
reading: 98,%
